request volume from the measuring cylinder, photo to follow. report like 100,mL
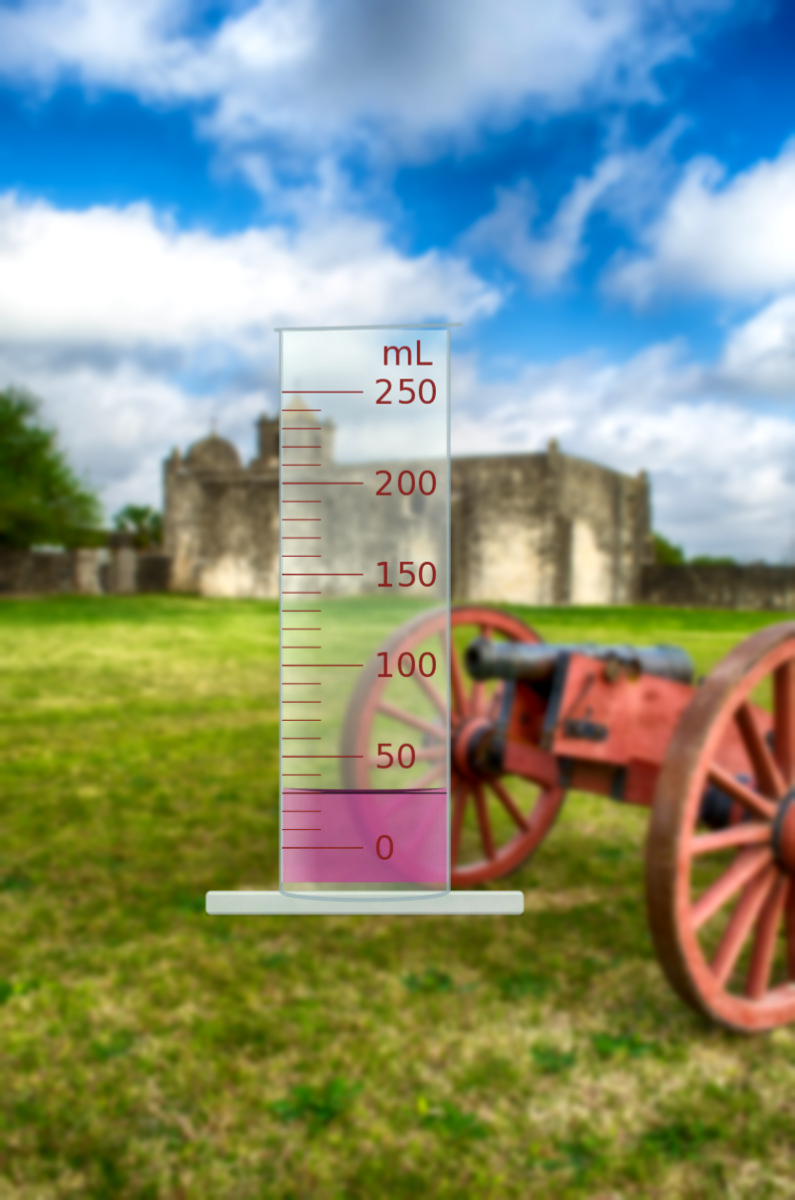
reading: 30,mL
